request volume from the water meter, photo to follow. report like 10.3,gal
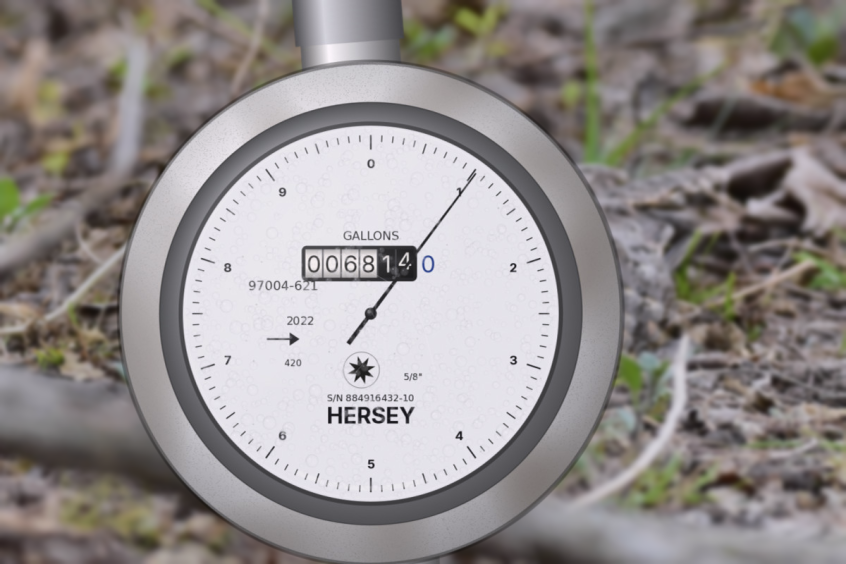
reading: 68141.0,gal
